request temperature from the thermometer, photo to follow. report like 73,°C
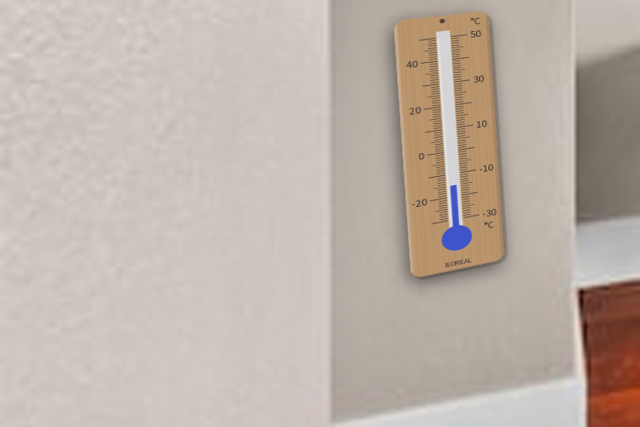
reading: -15,°C
